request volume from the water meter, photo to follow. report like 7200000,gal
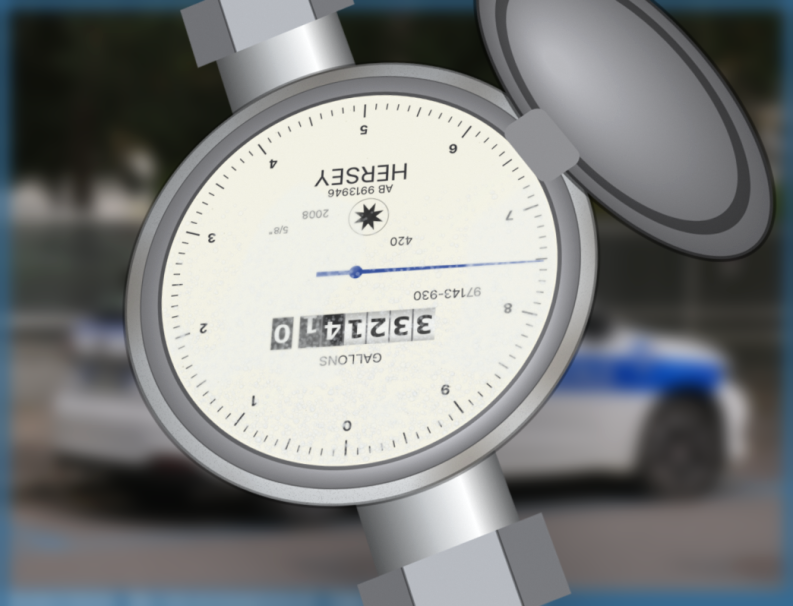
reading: 3321407.5,gal
